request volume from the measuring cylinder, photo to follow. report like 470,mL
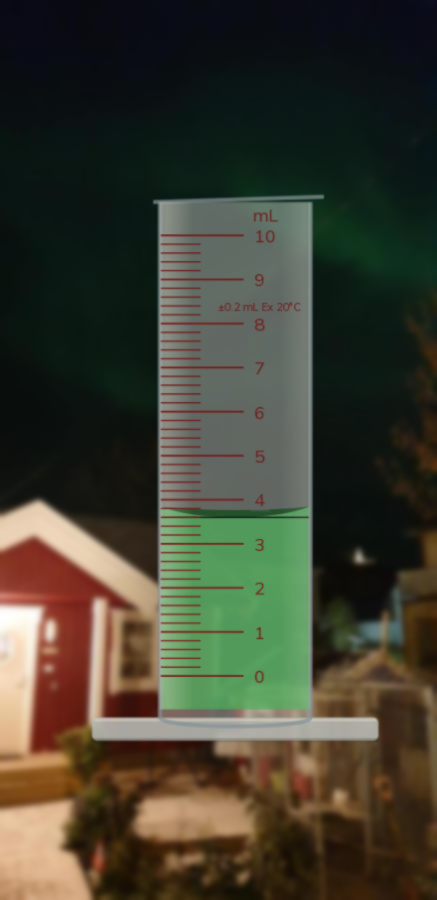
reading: 3.6,mL
